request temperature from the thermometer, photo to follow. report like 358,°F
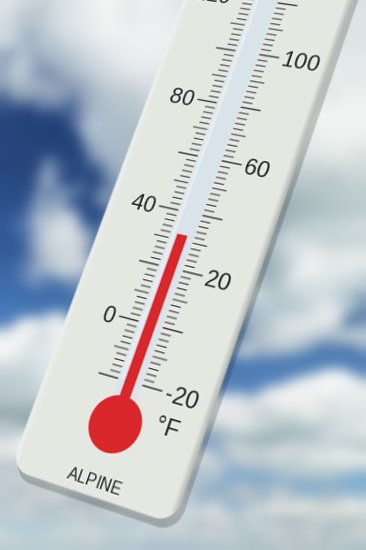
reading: 32,°F
